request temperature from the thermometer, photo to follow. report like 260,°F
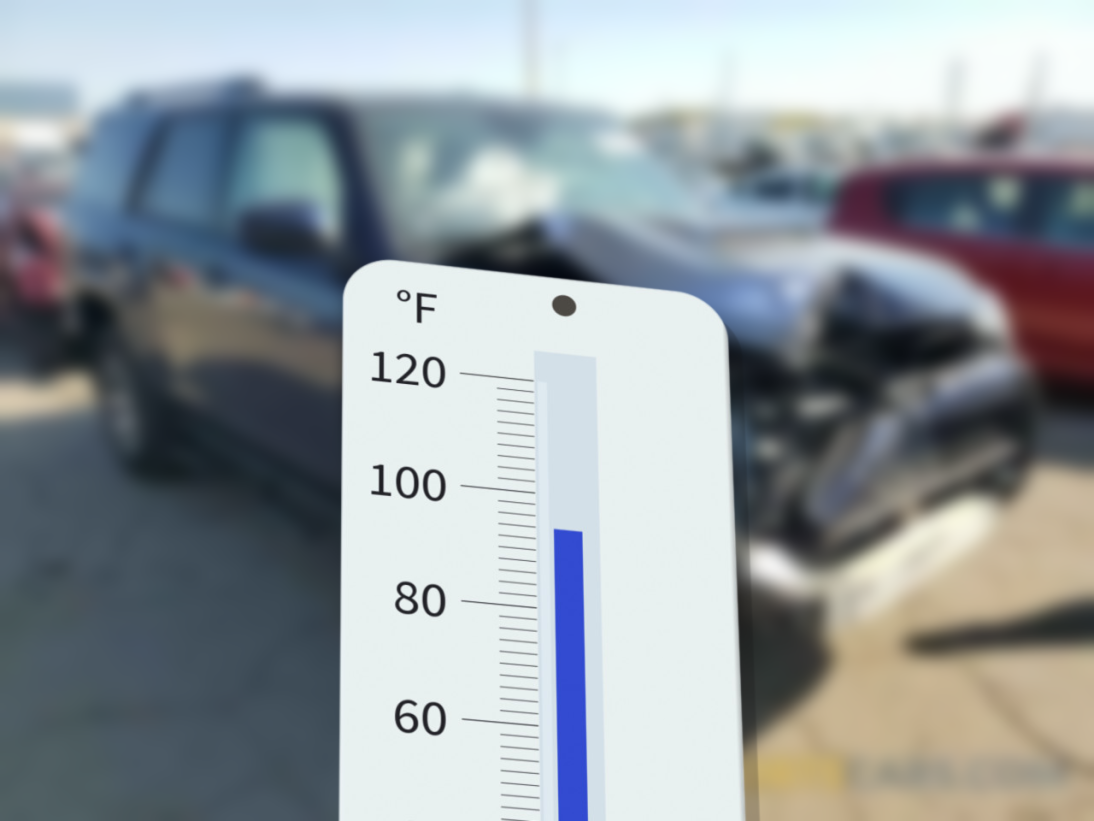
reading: 94,°F
